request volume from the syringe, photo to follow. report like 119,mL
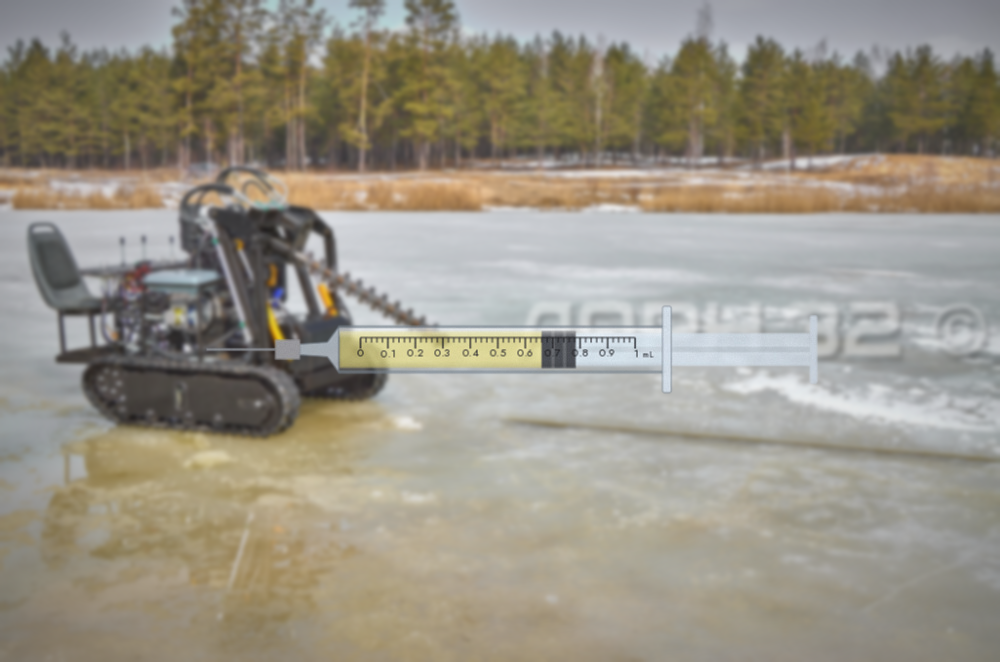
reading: 0.66,mL
